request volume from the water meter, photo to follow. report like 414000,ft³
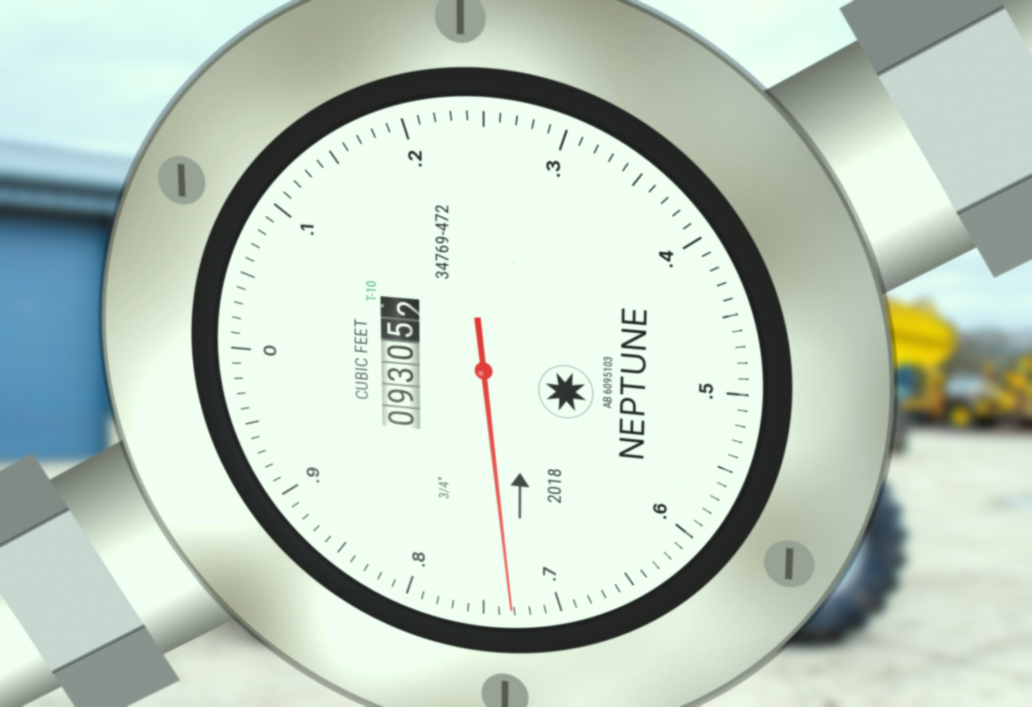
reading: 93051.73,ft³
